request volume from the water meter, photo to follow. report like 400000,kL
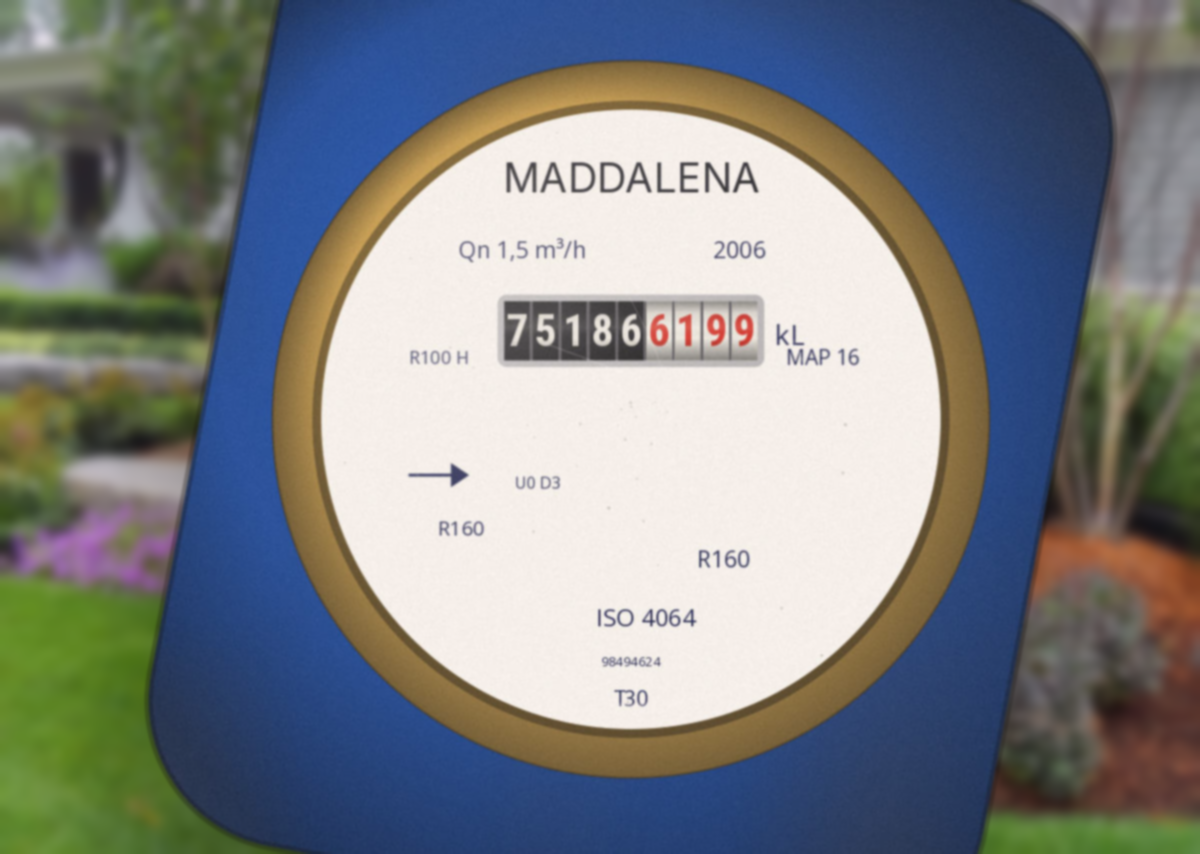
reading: 75186.6199,kL
